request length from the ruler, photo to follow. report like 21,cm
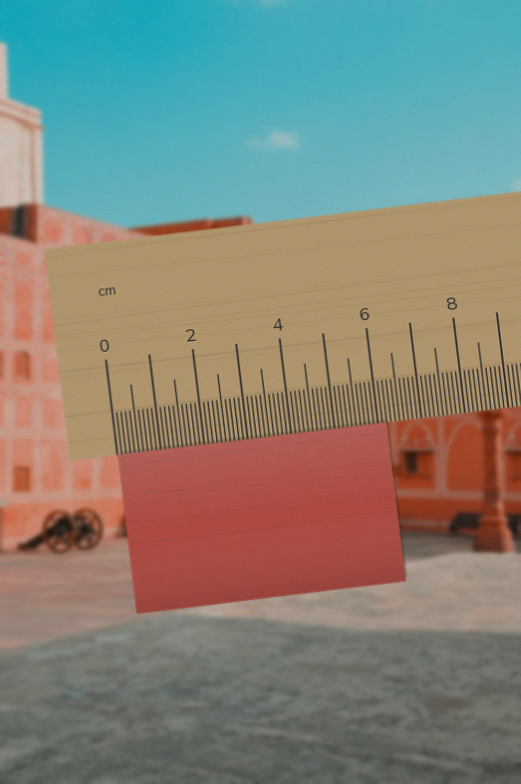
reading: 6.2,cm
